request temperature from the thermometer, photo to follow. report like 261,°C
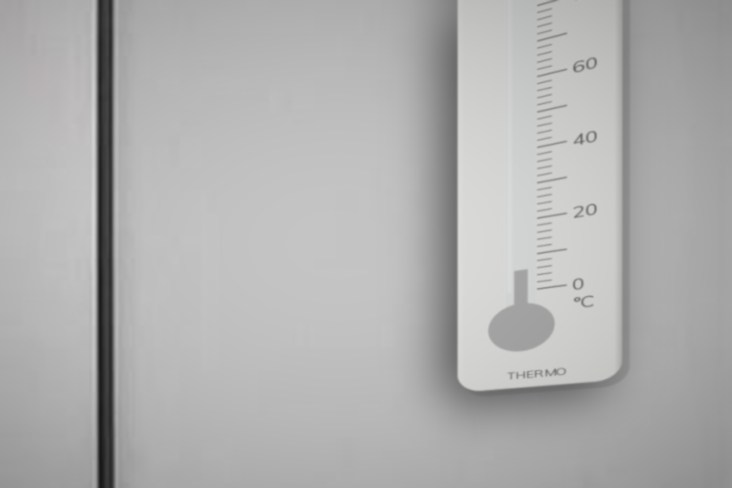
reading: 6,°C
